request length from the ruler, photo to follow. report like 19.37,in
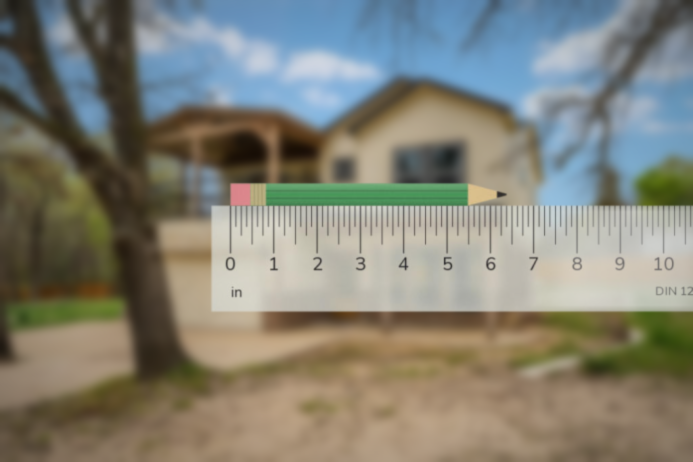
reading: 6.375,in
